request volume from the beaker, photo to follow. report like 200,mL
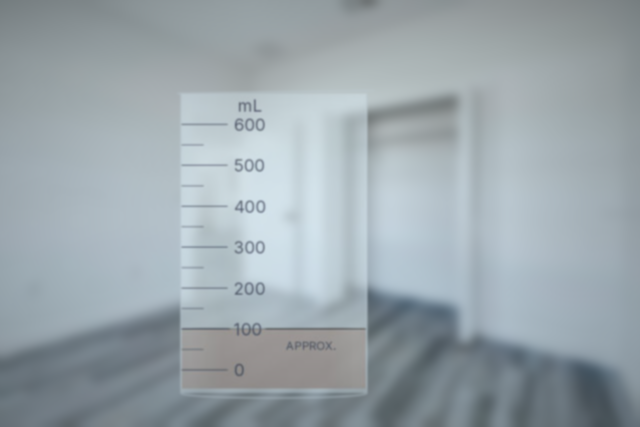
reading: 100,mL
